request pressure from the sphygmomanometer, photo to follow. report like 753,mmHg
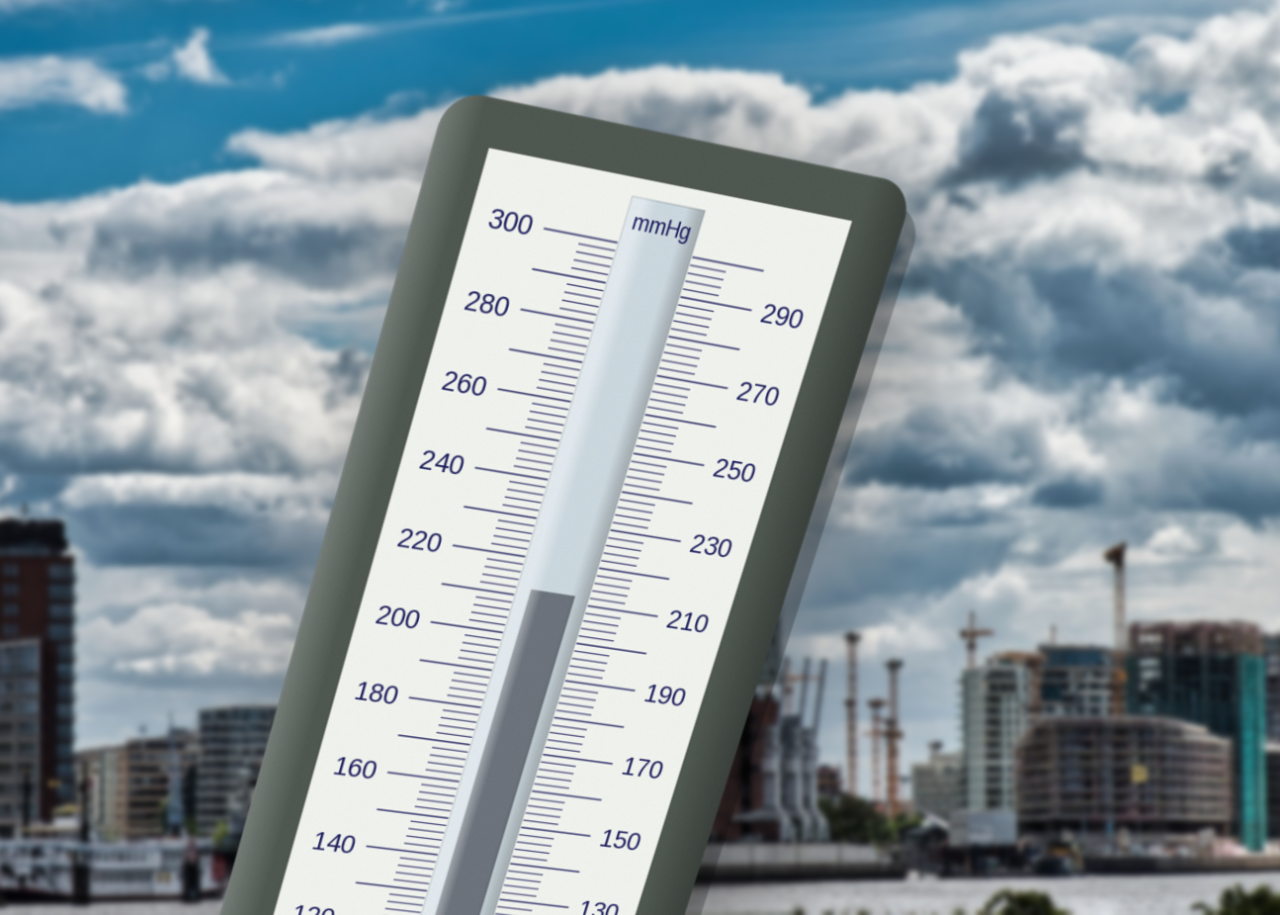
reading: 212,mmHg
